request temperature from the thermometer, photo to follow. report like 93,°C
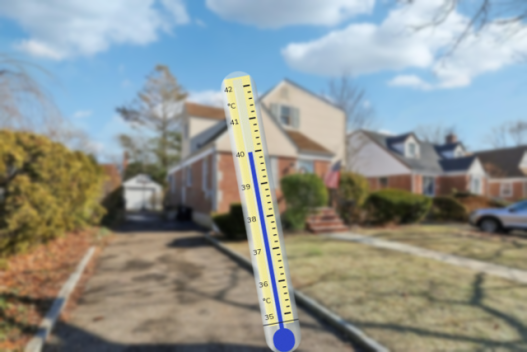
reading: 40,°C
